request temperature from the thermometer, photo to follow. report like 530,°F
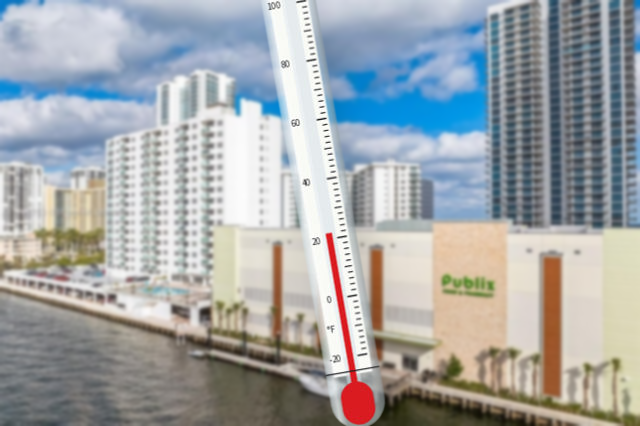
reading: 22,°F
